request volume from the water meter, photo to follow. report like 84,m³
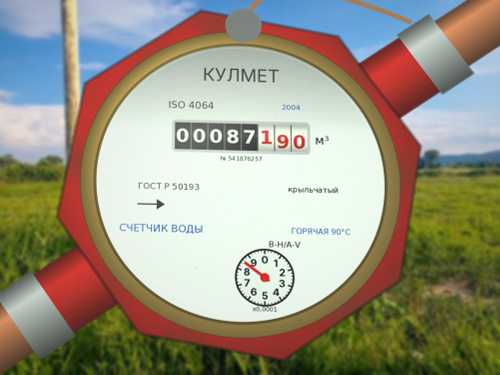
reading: 87.1898,m³
